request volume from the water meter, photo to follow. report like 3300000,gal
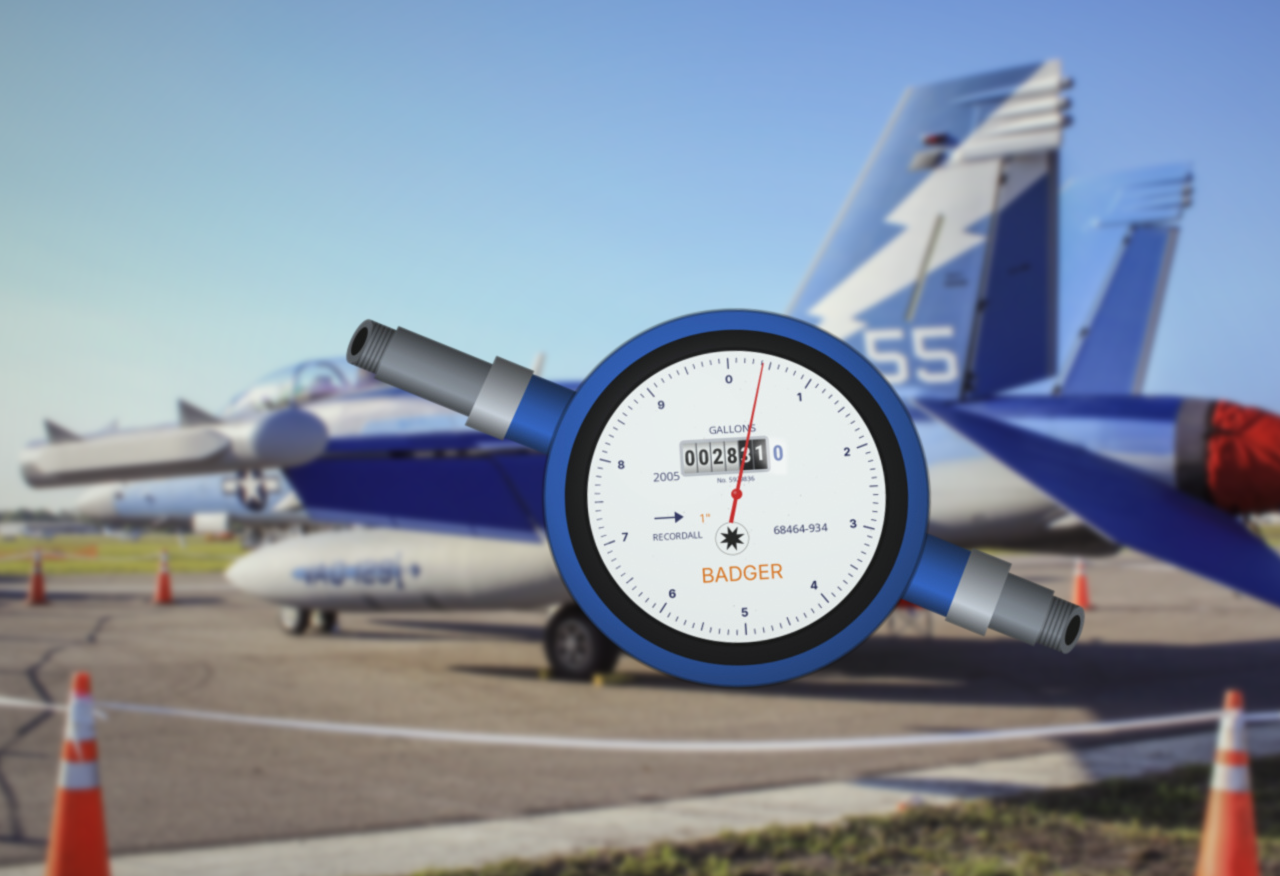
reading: 28310.4,gal
